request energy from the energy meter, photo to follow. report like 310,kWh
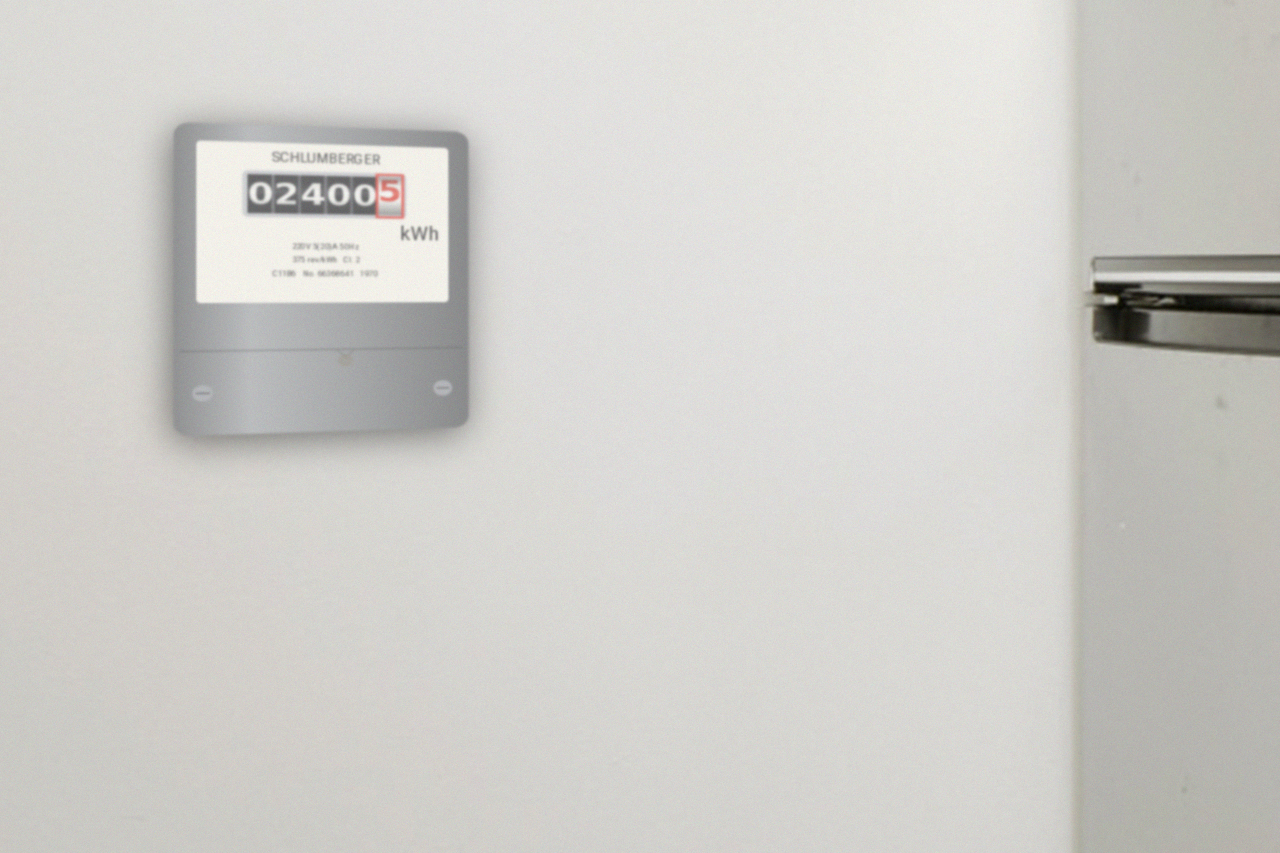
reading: 2400.5,kWh
